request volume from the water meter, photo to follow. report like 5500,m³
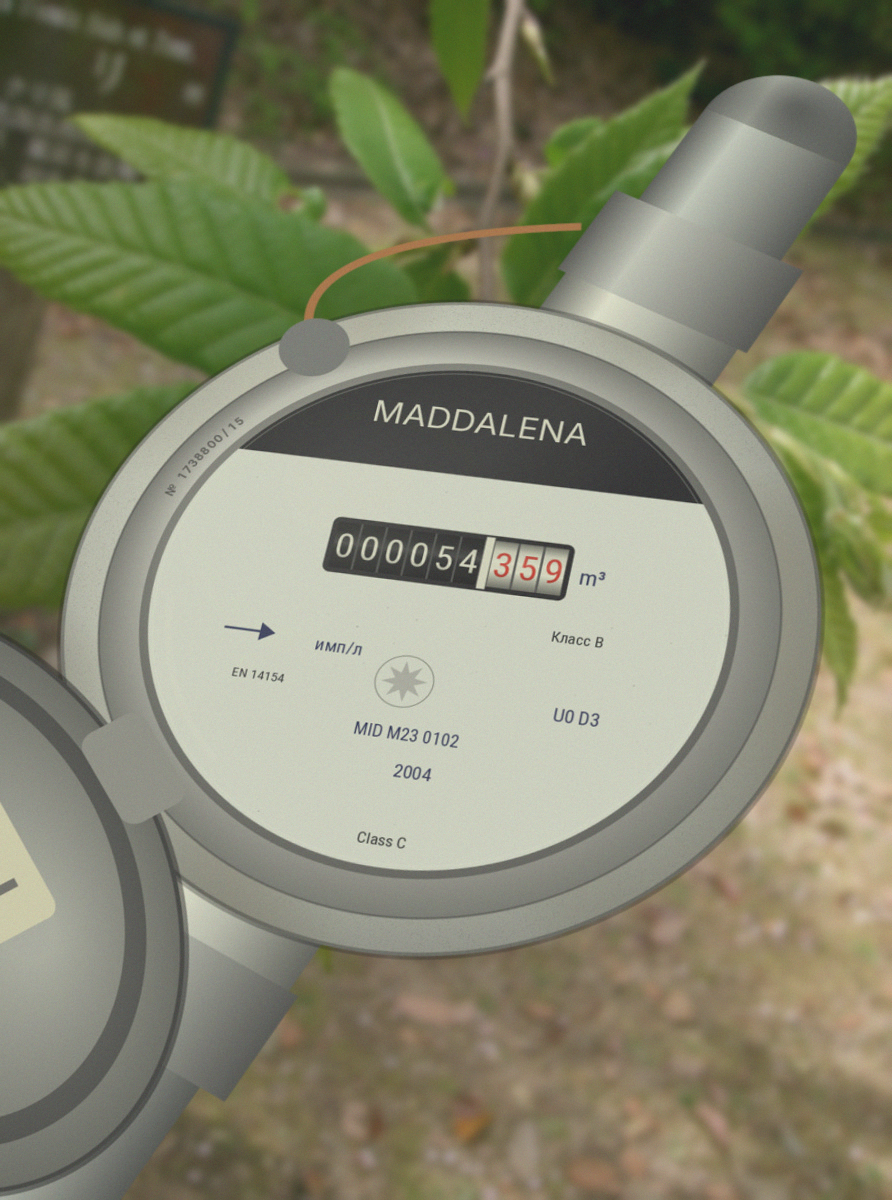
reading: 54.359,m³
